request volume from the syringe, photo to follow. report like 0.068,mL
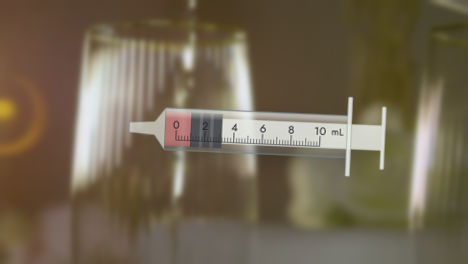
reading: 1,mL
